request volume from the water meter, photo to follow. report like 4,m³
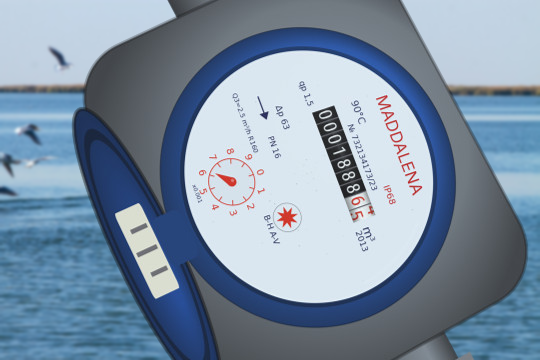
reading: 1888.646,m³
